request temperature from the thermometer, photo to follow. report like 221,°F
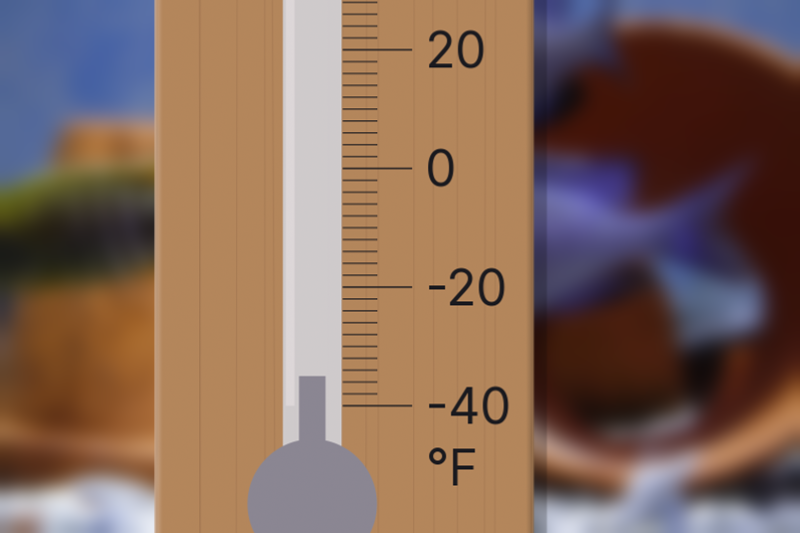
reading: -35,°F
